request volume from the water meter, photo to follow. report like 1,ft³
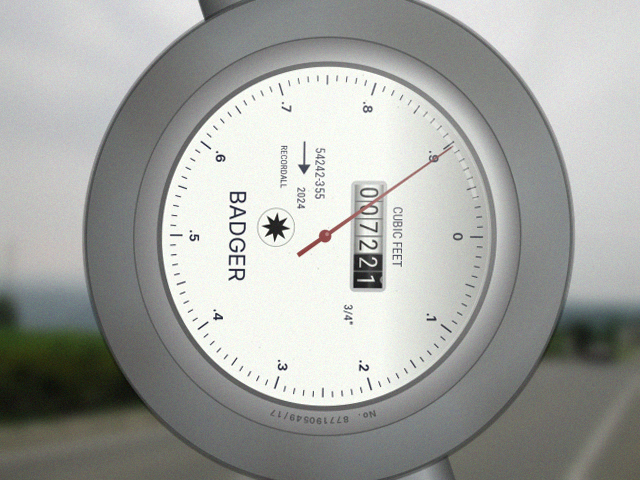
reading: 7220.90,ft³
